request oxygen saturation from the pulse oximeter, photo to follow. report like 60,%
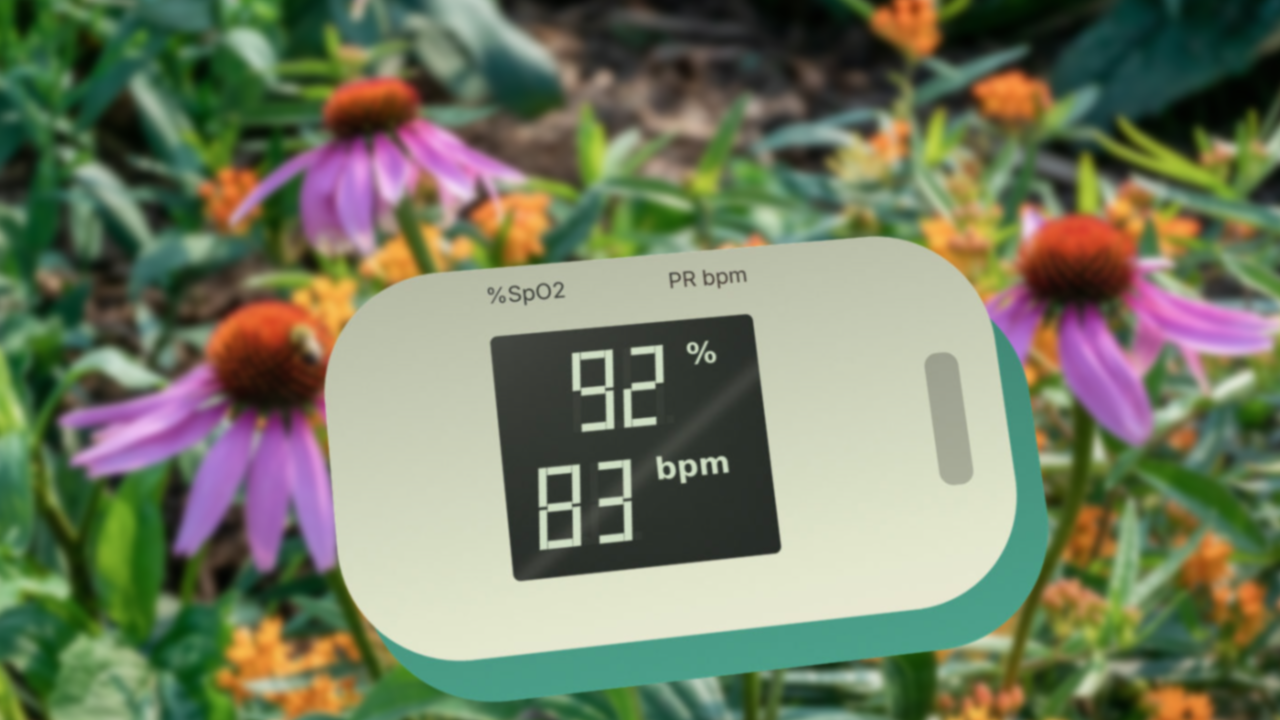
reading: 92,%
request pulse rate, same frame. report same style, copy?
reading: 83,bpm
